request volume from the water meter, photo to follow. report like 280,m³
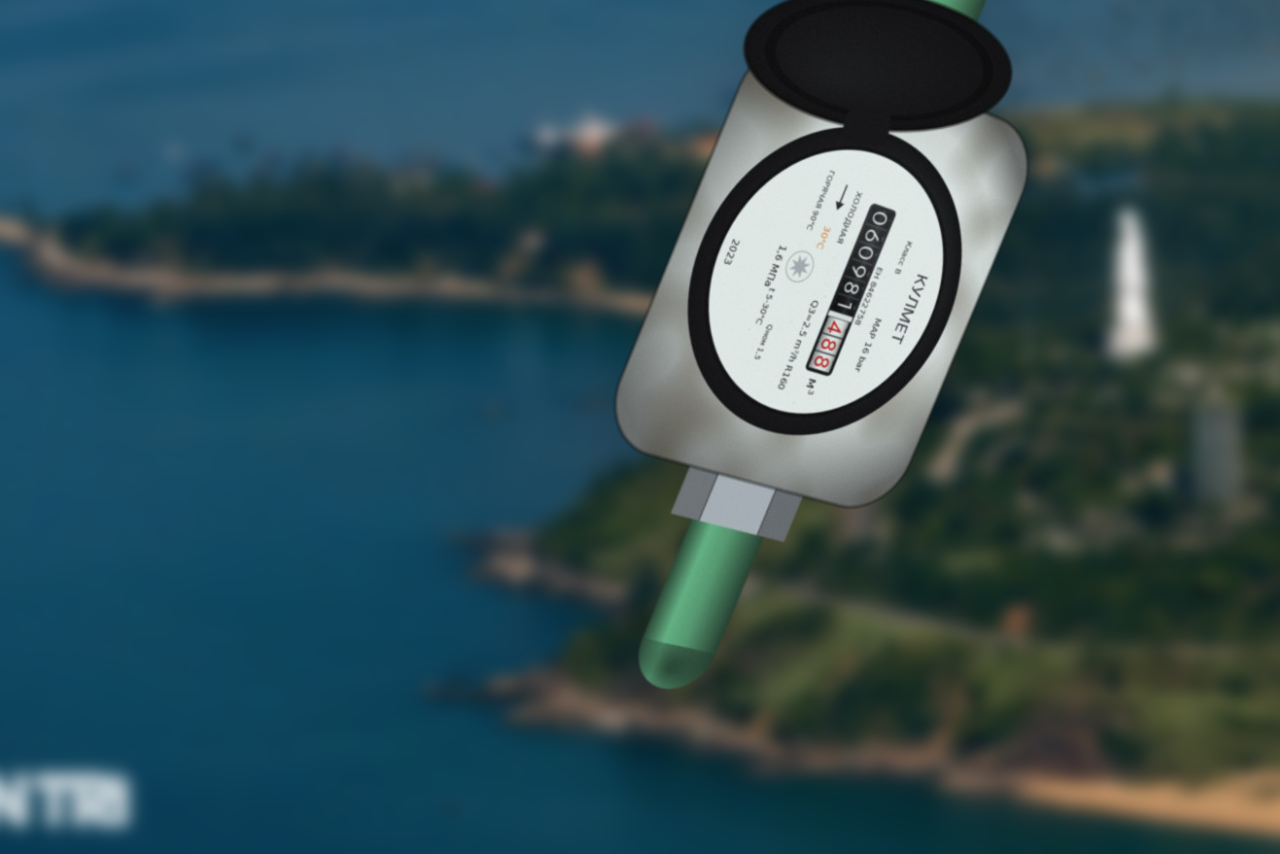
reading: 60981.488,m³
